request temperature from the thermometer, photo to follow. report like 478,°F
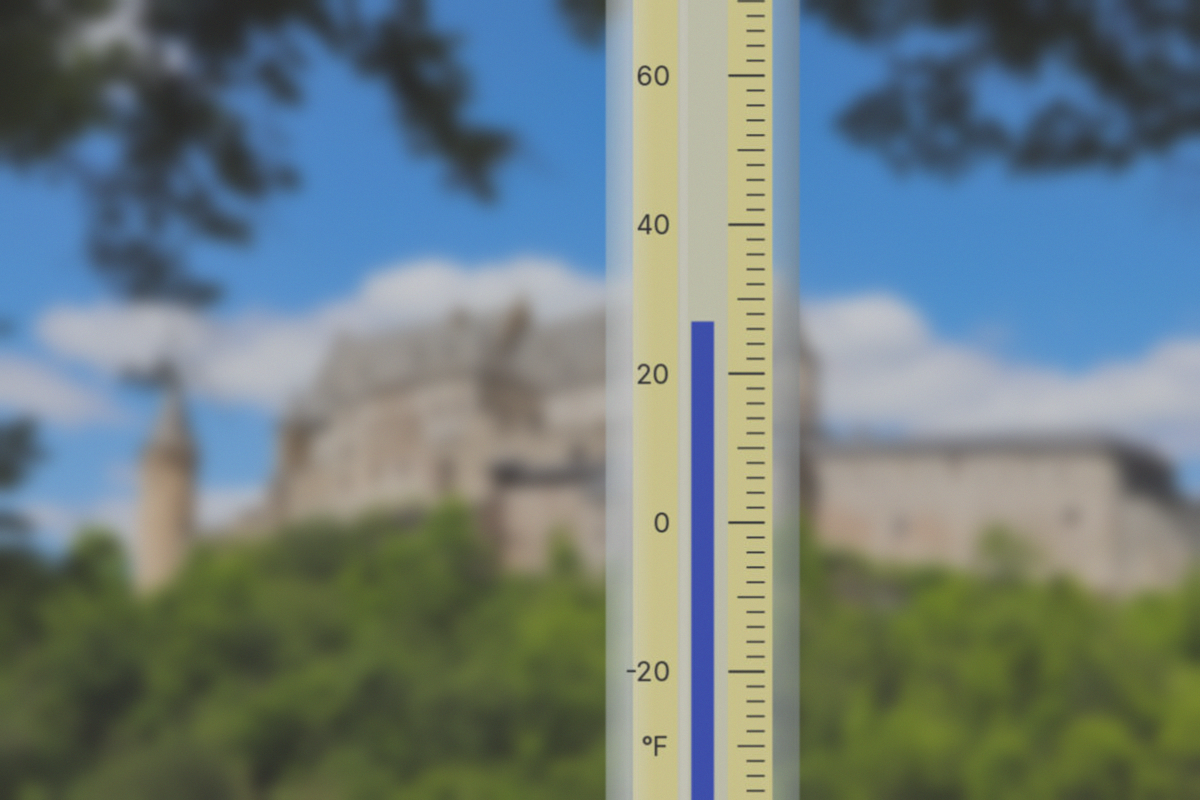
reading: 27,°F
